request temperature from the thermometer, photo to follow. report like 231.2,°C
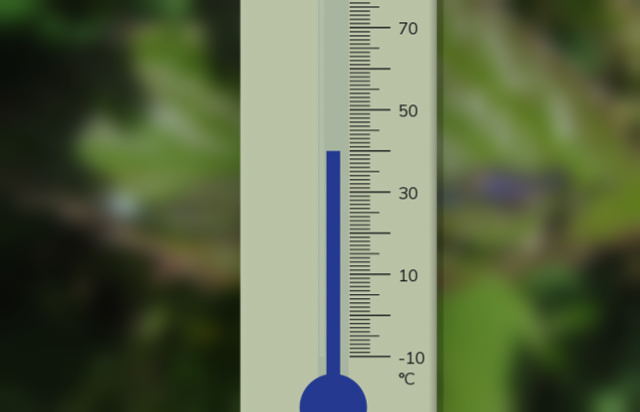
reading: 40,°C
